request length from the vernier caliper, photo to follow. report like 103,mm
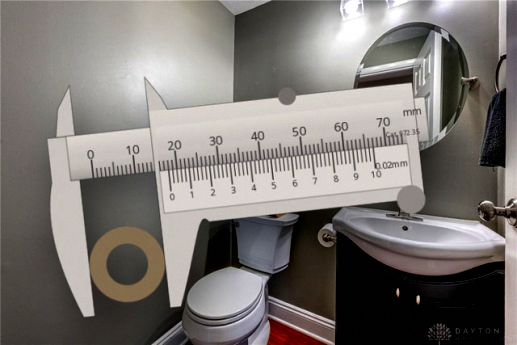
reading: 18.0,mm
